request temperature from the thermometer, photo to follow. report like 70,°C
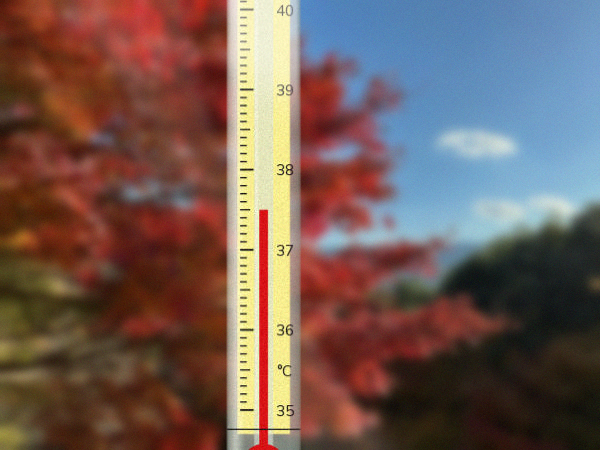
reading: 37.5,°C
